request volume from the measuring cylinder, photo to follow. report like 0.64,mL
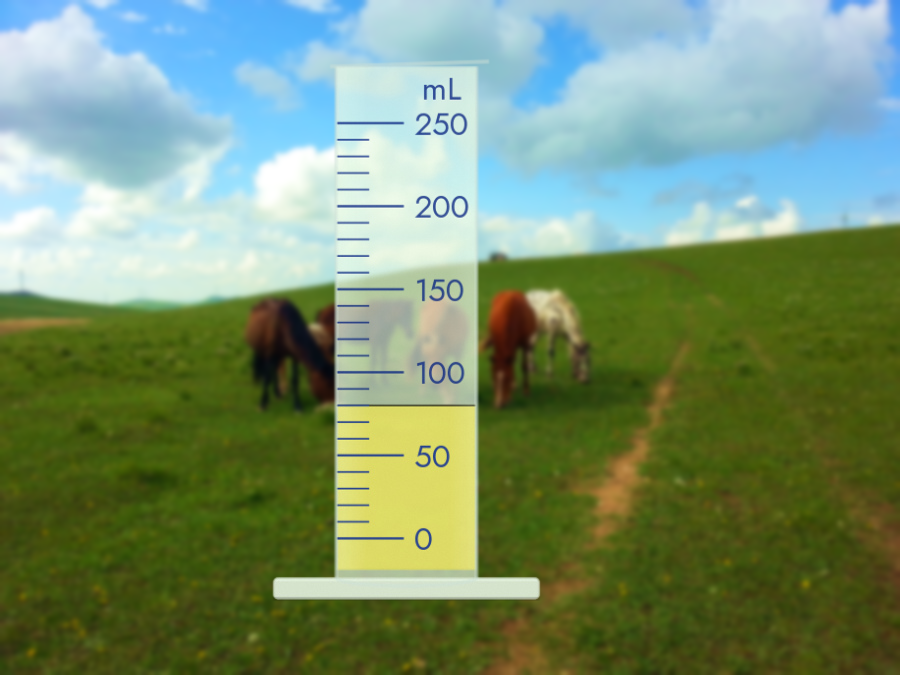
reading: 80,mL
